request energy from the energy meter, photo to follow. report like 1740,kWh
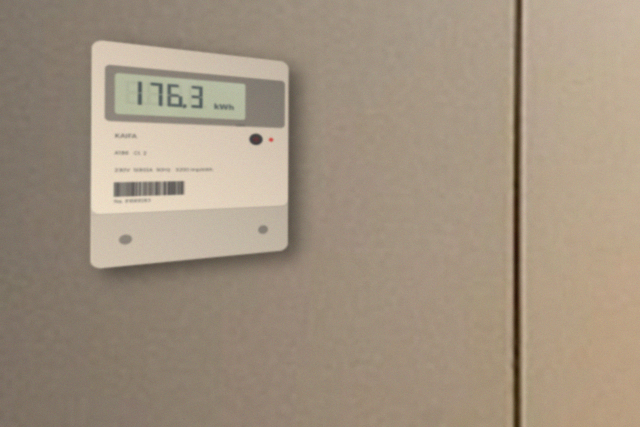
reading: 176.3,kWh
